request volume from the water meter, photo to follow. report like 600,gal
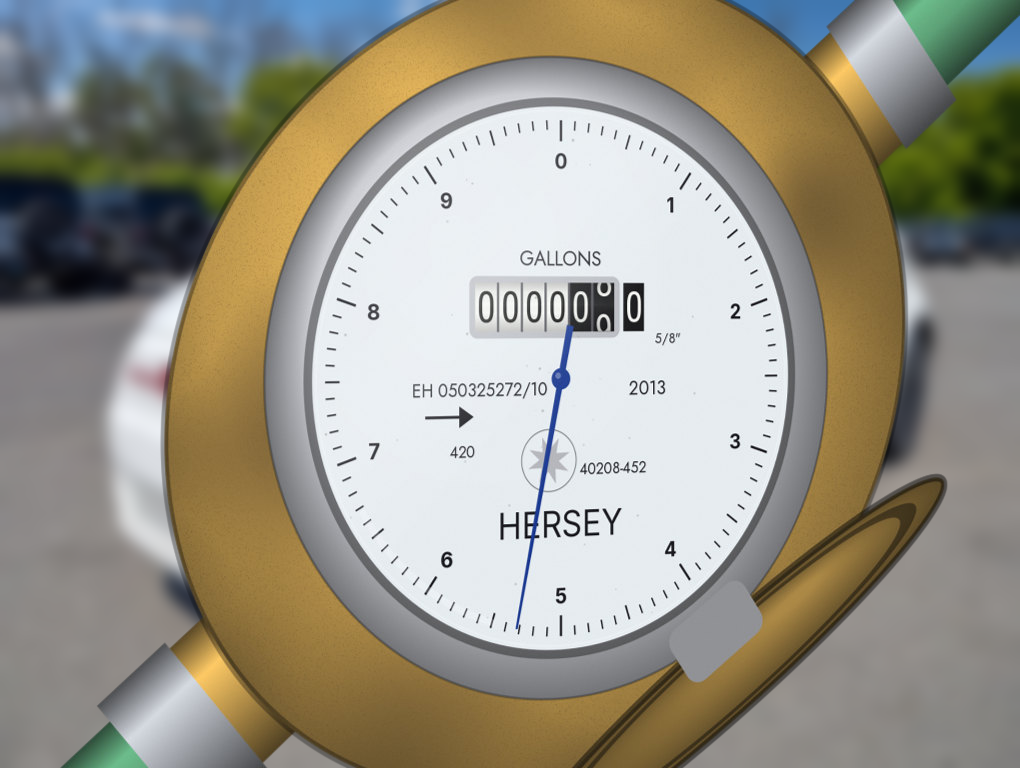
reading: 85.3,gal
